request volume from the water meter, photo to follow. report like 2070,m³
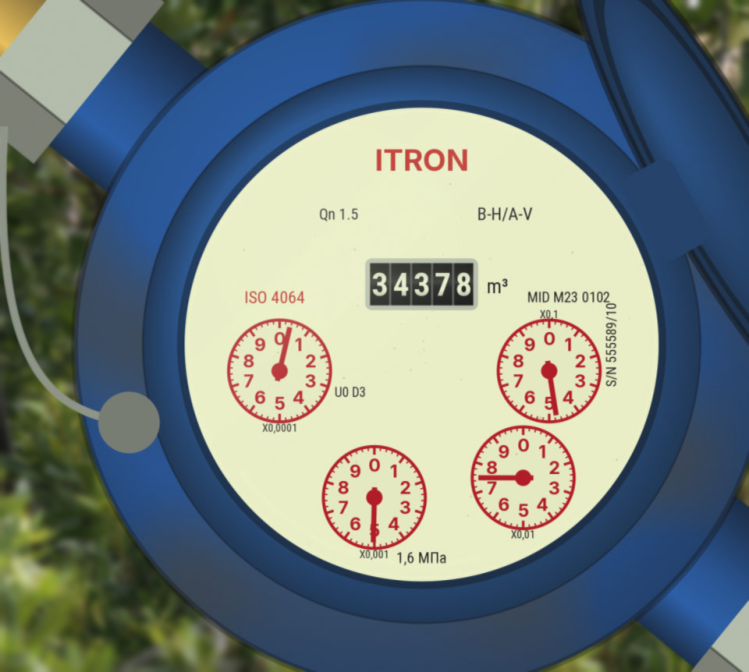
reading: 34378.4750,m³
